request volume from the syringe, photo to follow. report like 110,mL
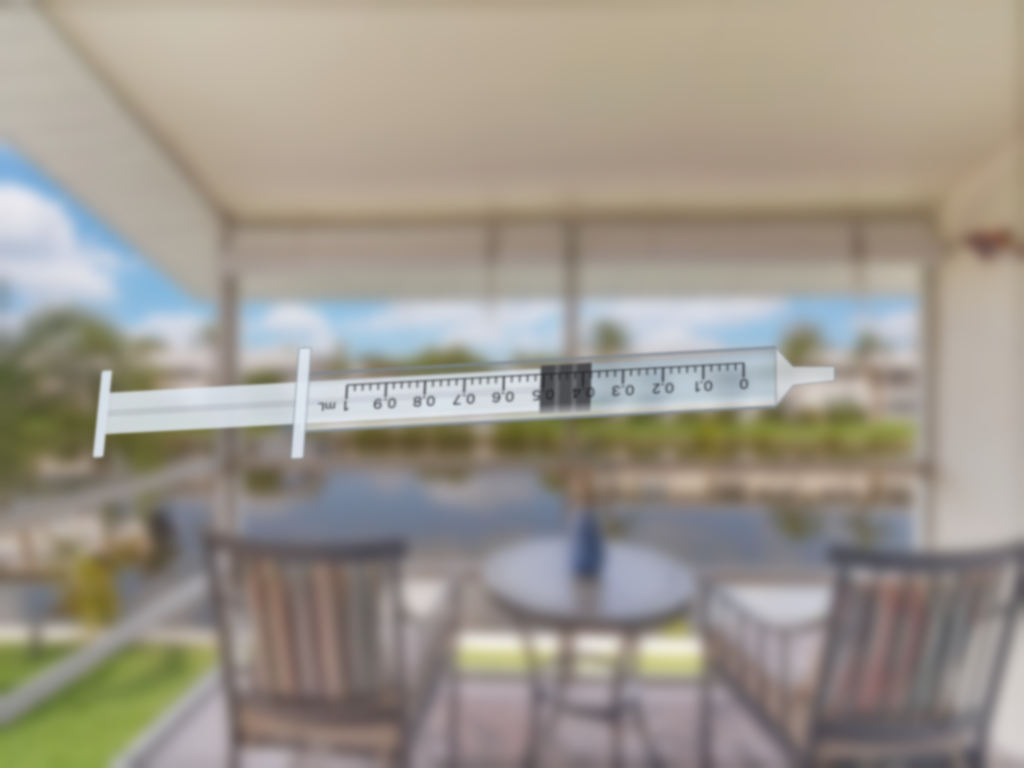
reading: 0.38,mL
